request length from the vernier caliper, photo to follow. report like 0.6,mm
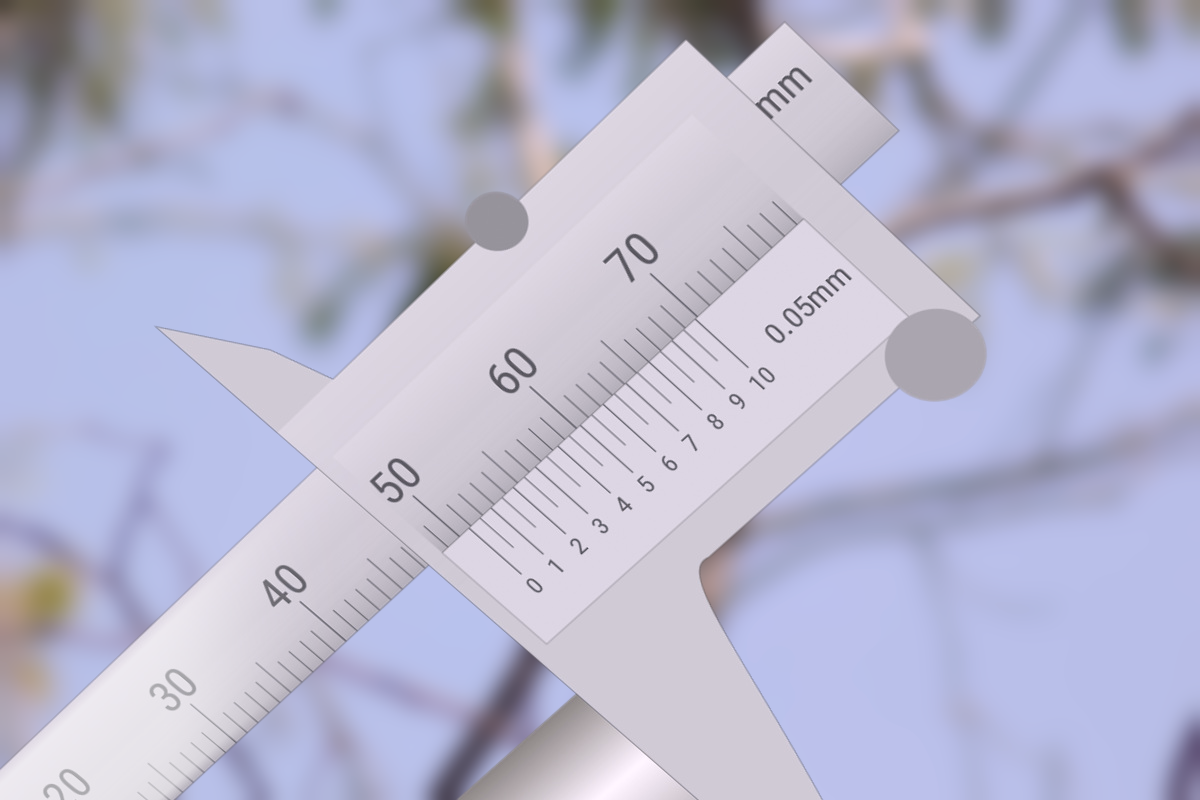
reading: 50.8,mm
